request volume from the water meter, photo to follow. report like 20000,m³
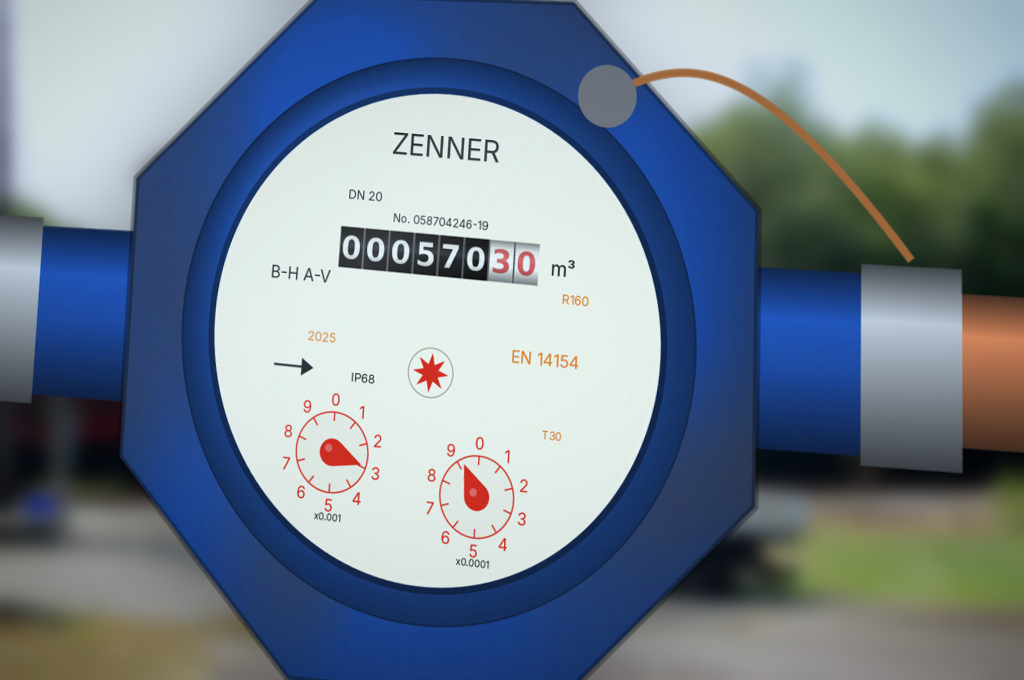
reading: 570.3029,m³
